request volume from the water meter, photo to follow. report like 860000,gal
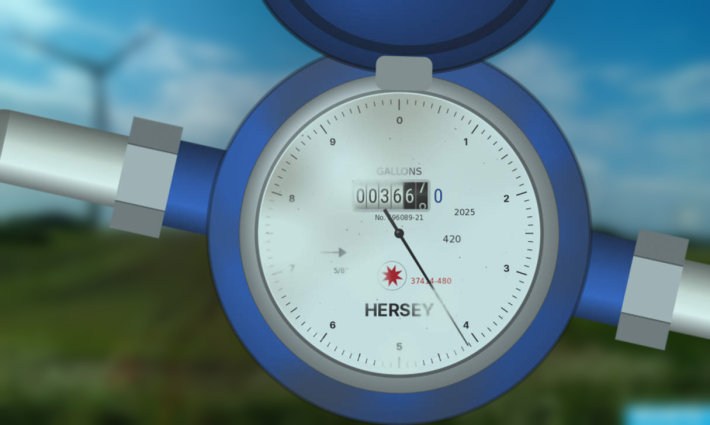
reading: 36674.1,gal
